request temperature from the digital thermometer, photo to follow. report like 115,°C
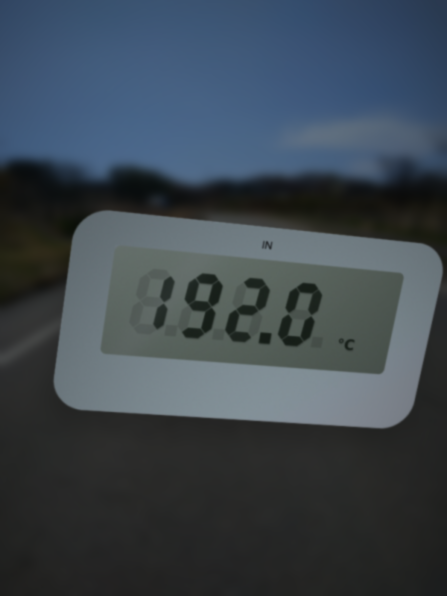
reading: 192.0,°C
